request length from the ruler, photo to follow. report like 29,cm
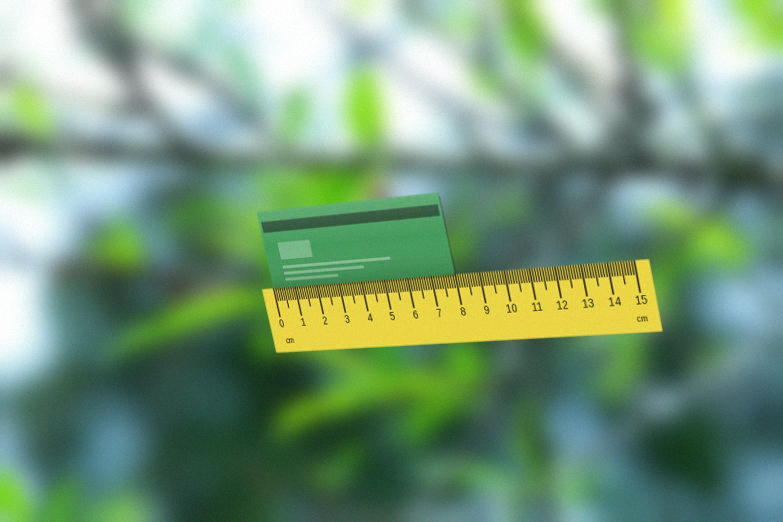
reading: 8,cm
